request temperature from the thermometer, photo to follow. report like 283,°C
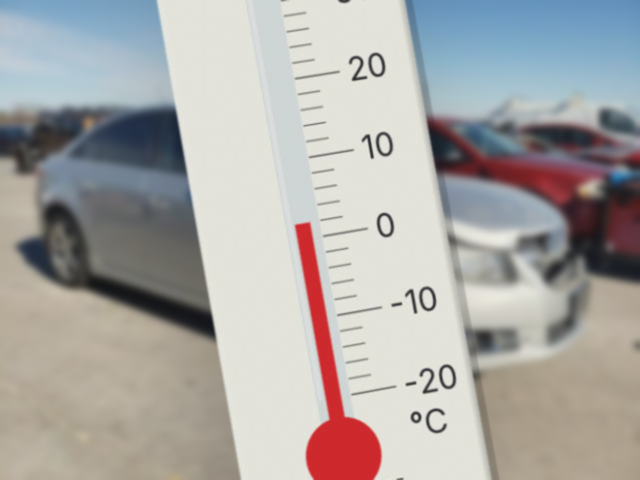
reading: 2,°C
